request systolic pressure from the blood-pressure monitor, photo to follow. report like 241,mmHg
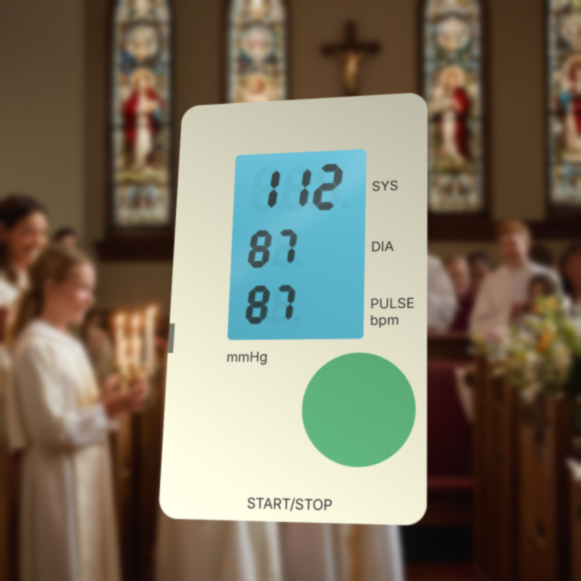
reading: 112,mmHg
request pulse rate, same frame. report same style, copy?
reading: 87,bpm
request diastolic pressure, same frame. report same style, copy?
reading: 87,mmHg
